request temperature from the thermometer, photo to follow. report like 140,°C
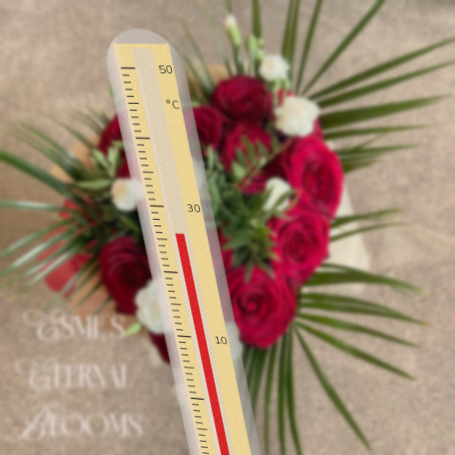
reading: 26,°C
